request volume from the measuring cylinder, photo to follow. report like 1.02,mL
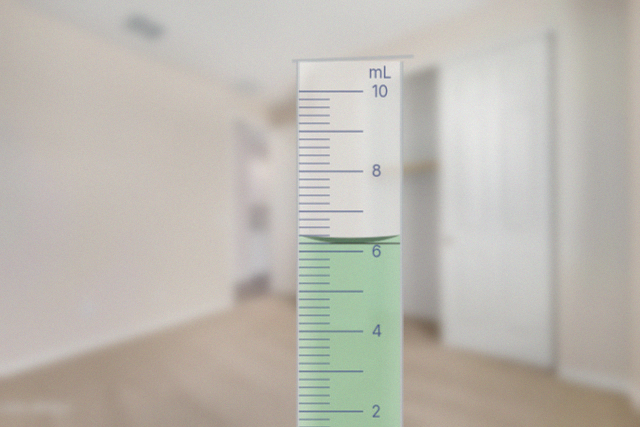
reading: 6.2,mL
